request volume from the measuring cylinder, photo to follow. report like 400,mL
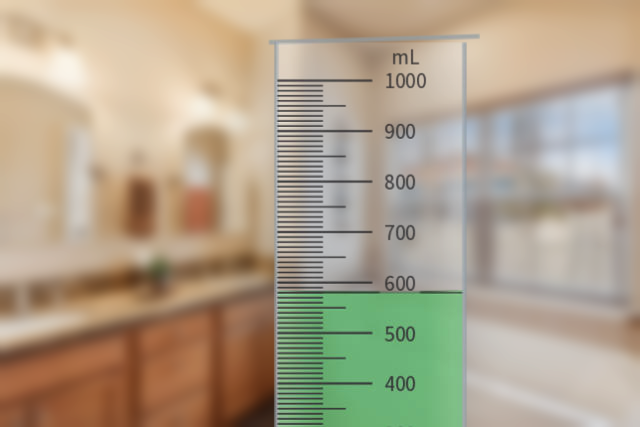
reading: 580,mL
